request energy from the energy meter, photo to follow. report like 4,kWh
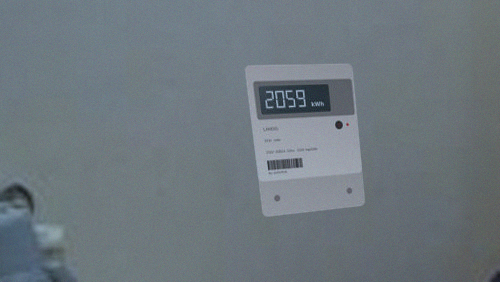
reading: 2059,kWh
